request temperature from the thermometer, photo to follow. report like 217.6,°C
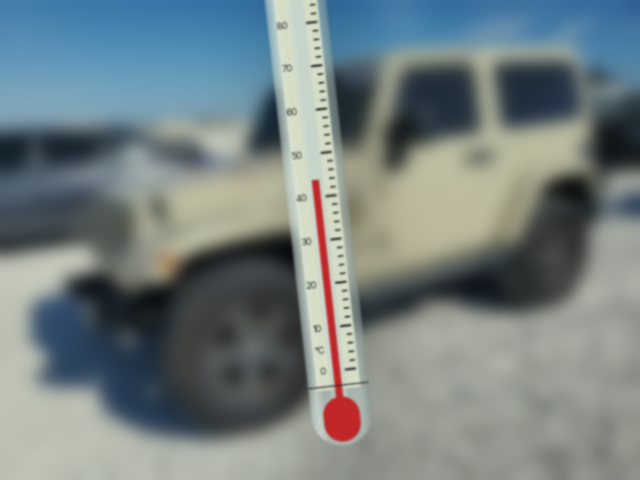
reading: 44,°C
